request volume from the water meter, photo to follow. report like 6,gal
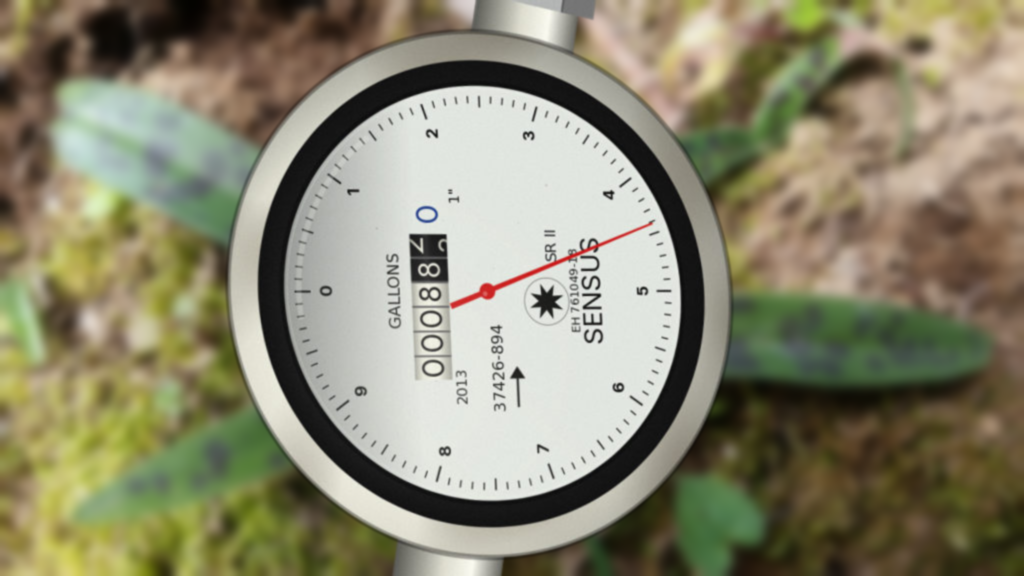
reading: 8824.4,gal
